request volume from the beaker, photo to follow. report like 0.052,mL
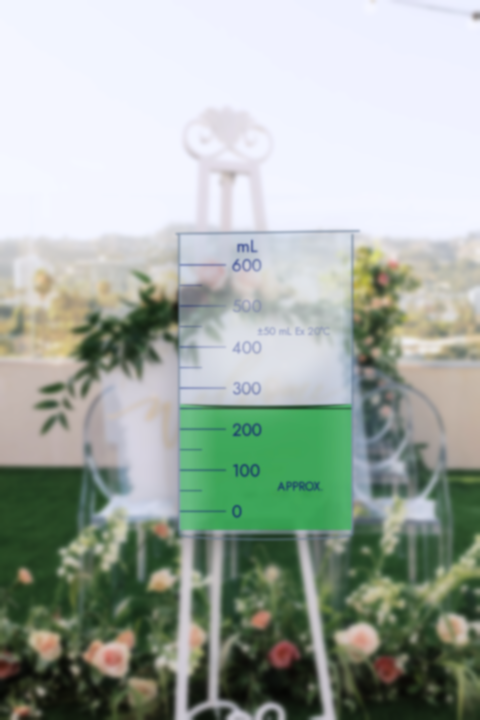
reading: 250,mL
